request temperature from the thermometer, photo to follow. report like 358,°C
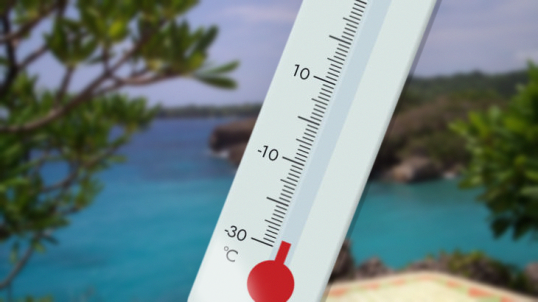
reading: -28,°C
